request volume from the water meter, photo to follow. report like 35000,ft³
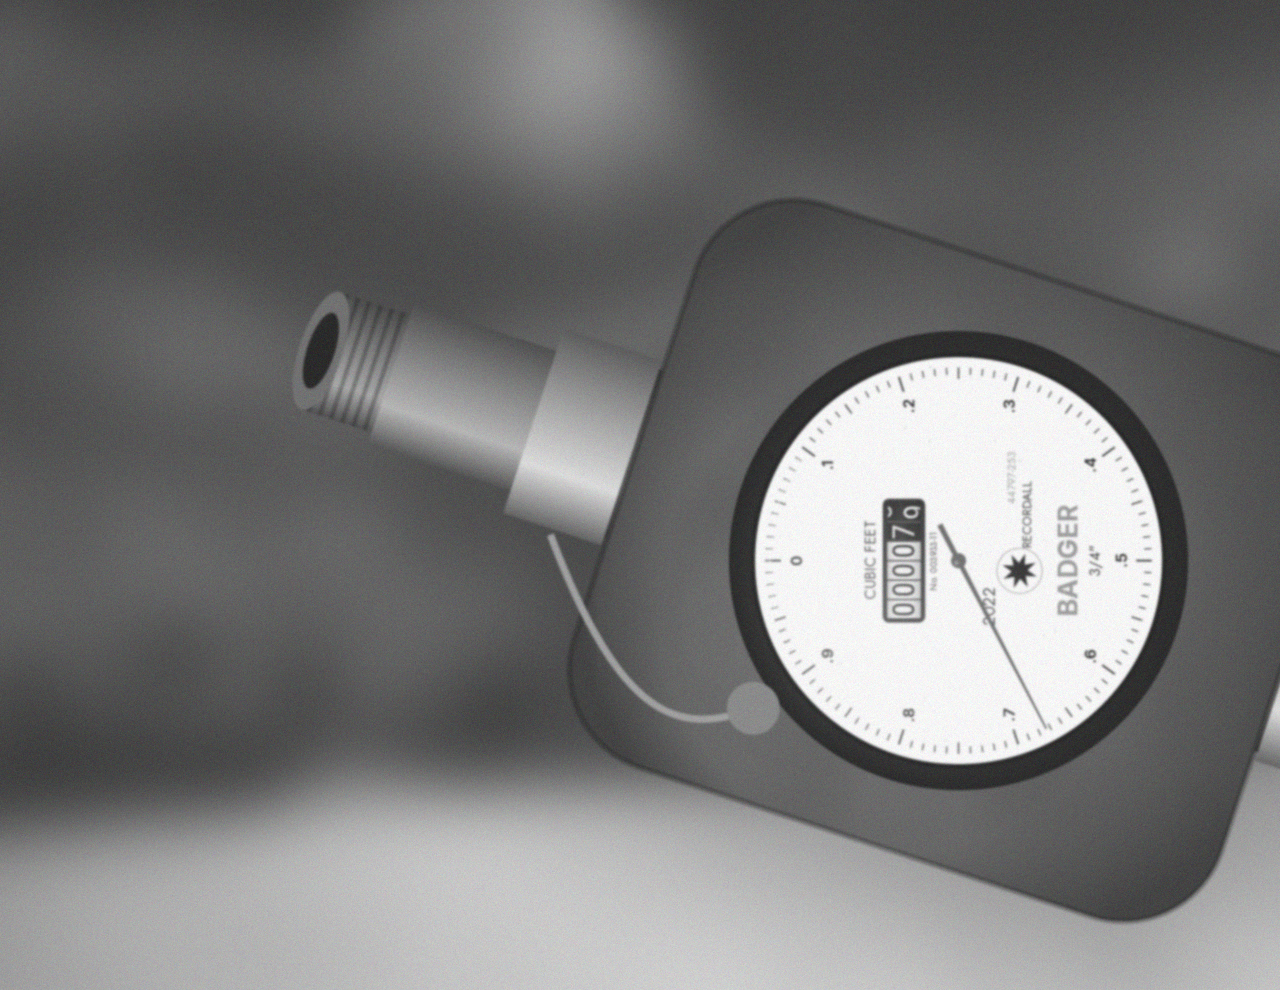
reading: 78.67,ft³
